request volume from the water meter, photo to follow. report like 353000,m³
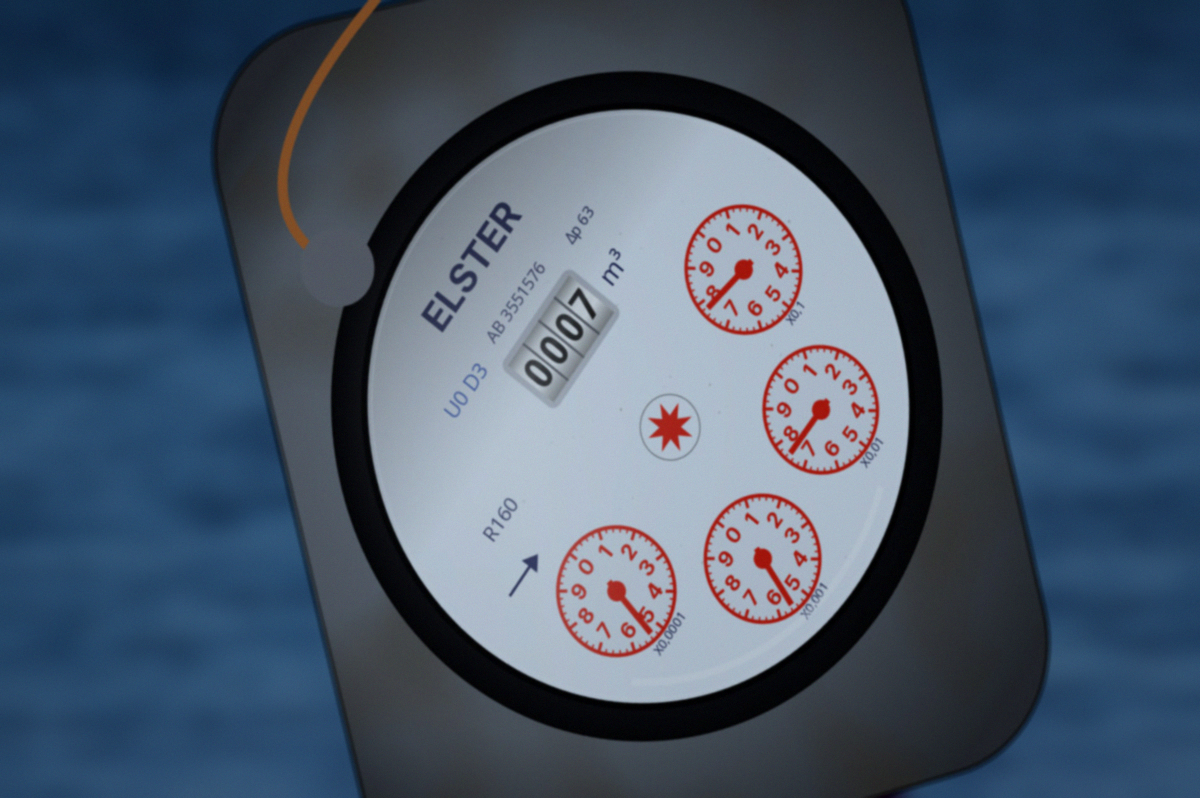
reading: 7.7755,m³
